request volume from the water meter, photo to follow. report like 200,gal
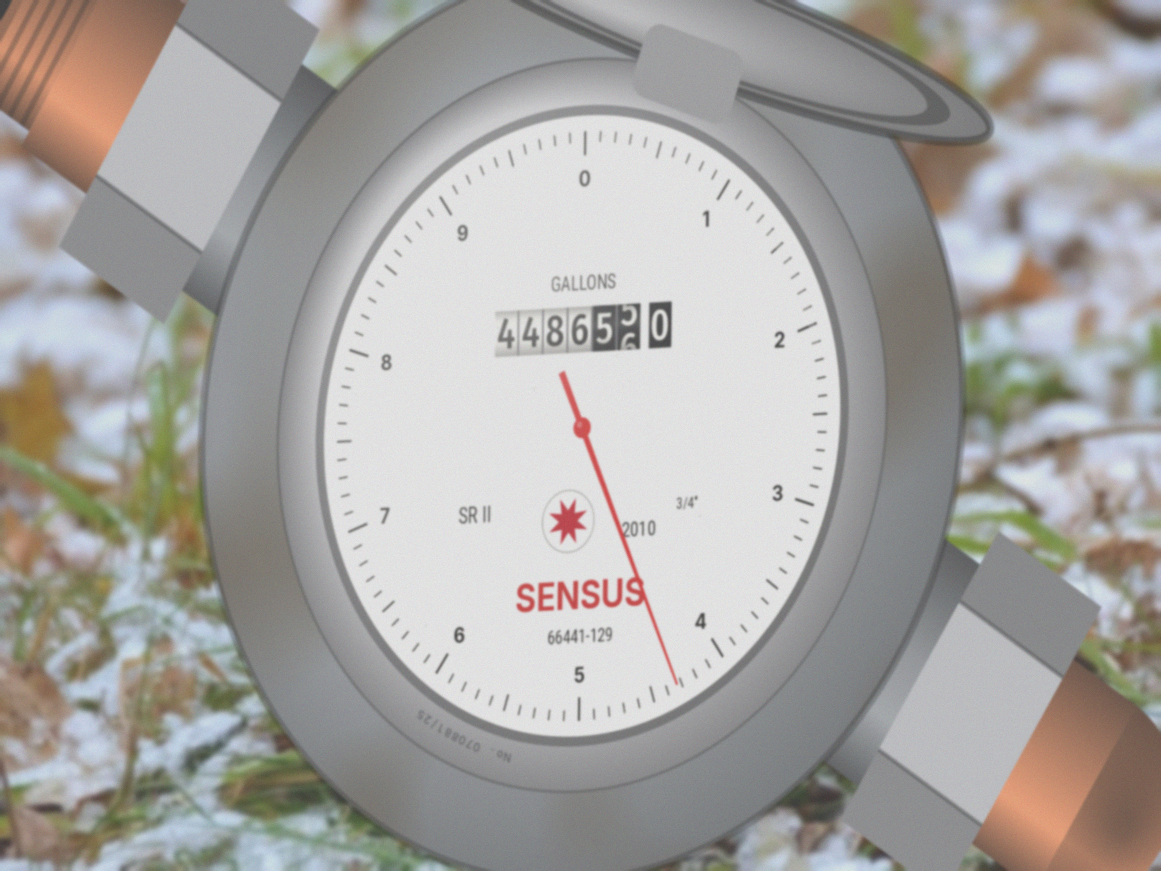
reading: 4486554.3,gal
